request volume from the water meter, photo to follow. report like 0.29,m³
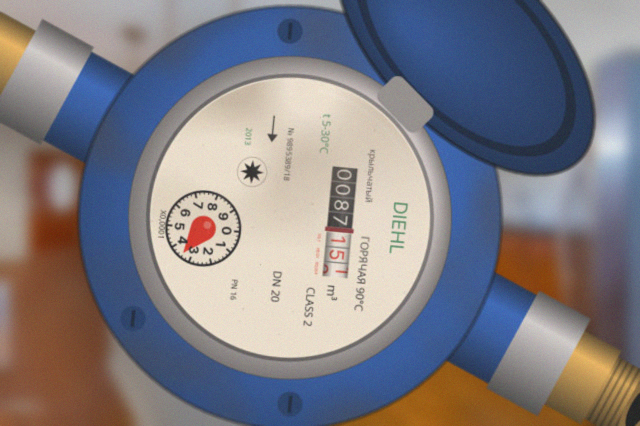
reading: 87.1513,m³
